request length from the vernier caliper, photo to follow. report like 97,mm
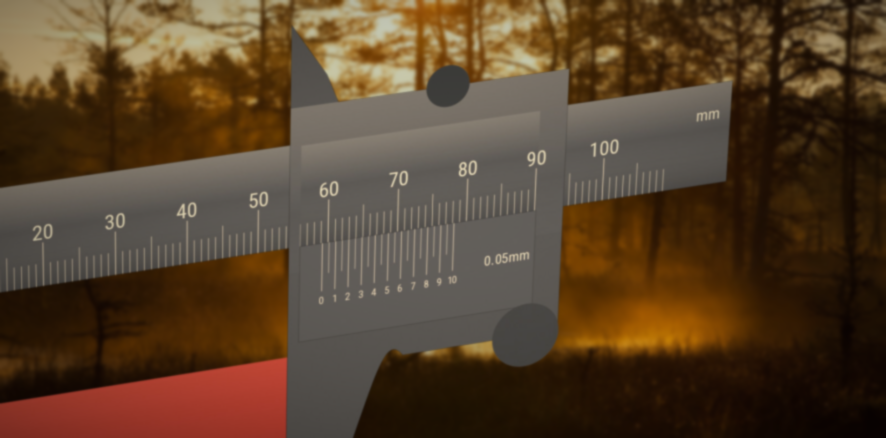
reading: 59.2,mm
